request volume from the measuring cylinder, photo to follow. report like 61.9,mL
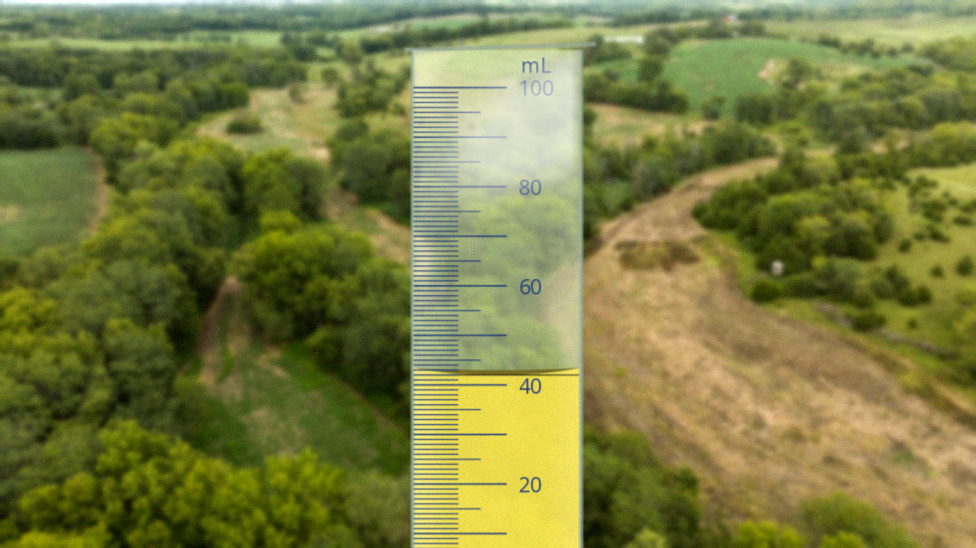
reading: 42,mL
